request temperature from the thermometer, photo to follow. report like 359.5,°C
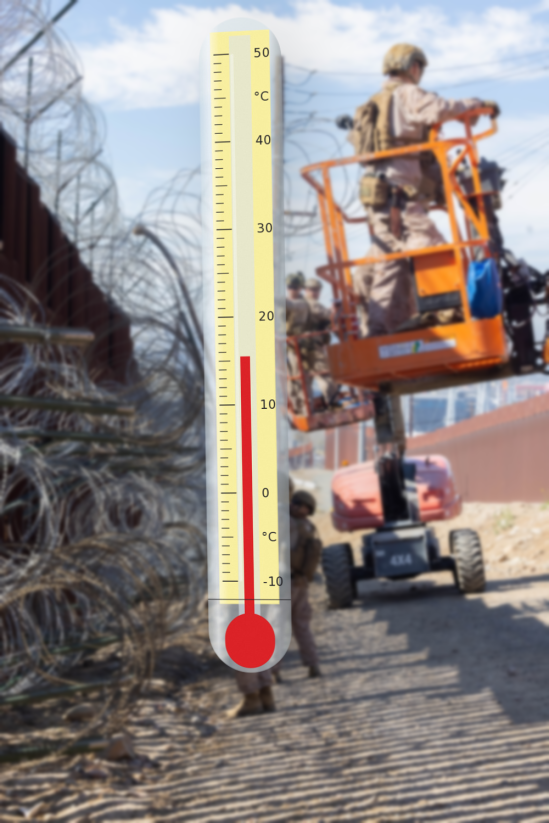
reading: 15.5,°C
